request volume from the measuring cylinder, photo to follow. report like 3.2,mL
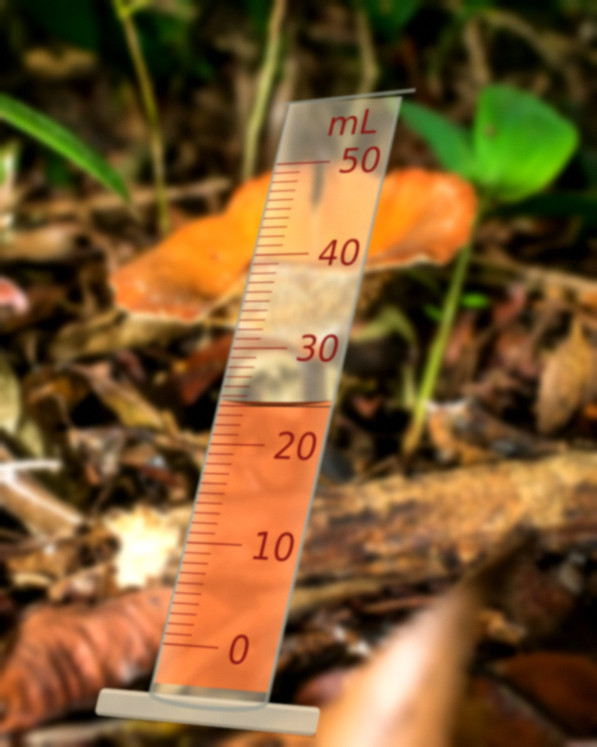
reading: 24,mL
